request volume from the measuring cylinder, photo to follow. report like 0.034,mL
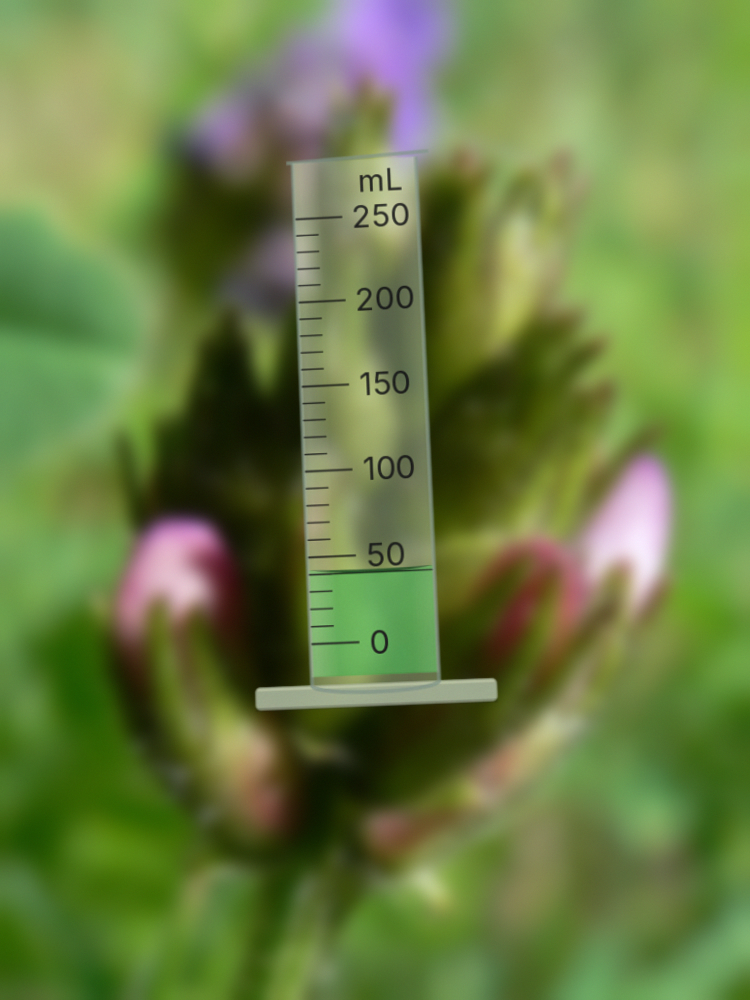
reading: 40,mL
